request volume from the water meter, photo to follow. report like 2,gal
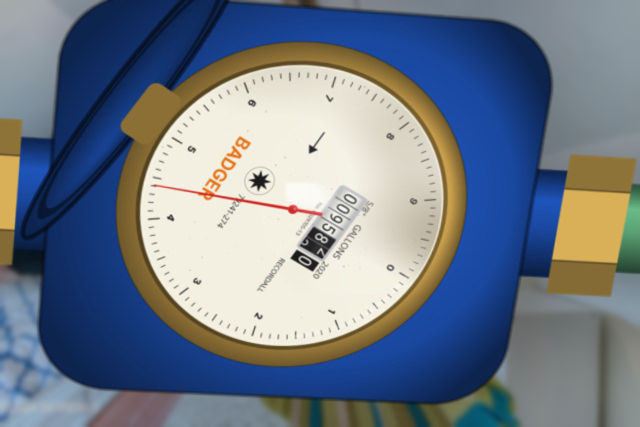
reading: 95824.4,gal
